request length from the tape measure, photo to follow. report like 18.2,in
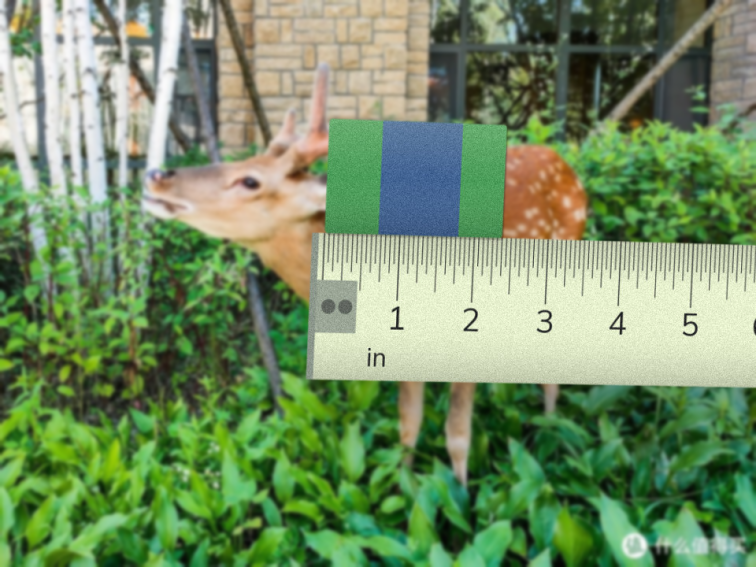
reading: 2.375,in
